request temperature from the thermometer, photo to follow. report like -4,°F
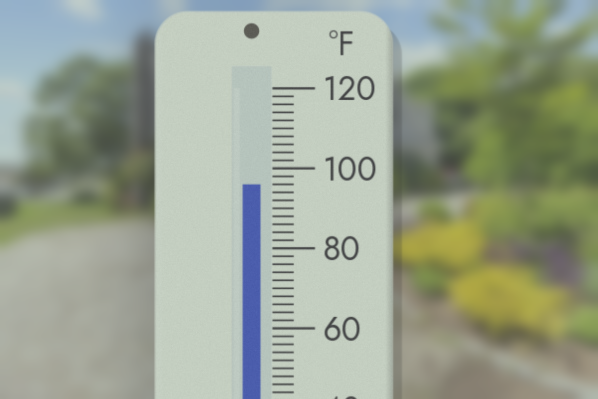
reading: 96,°F
